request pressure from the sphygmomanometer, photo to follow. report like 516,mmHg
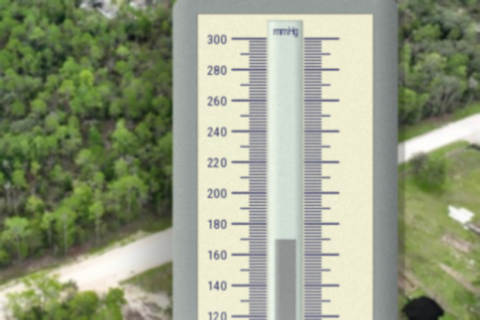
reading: 170,mmHg
